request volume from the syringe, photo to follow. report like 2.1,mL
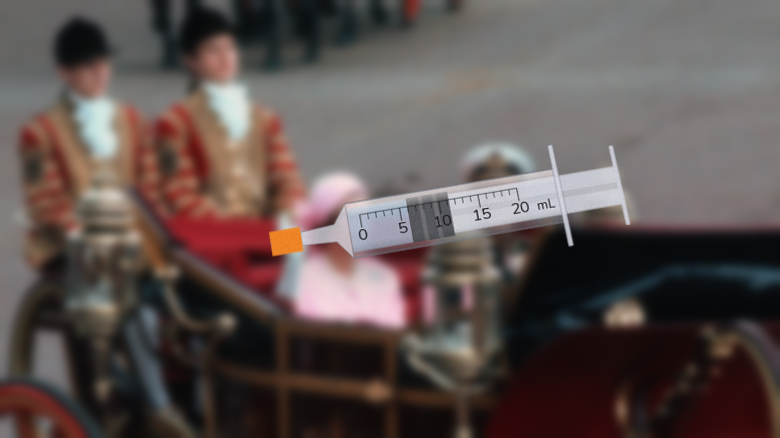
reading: 6,mL
